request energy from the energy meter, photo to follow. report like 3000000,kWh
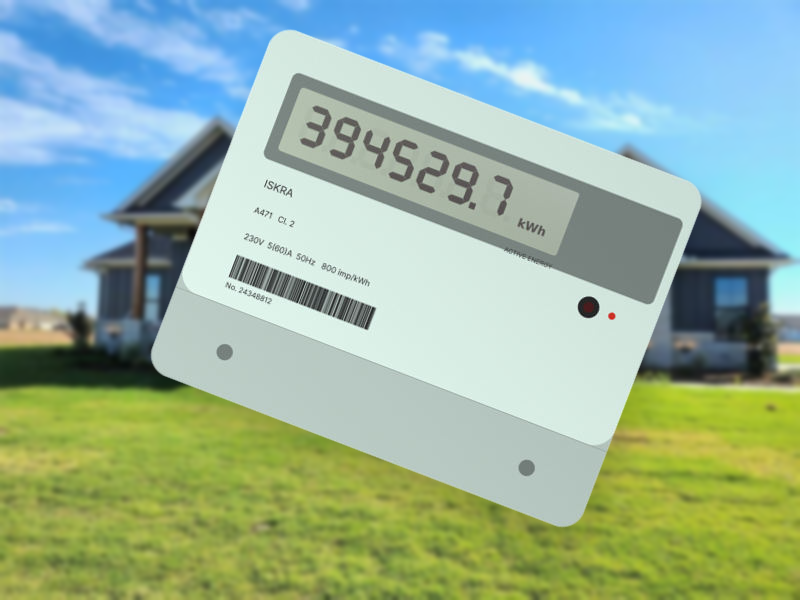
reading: 394529.7,kWh
